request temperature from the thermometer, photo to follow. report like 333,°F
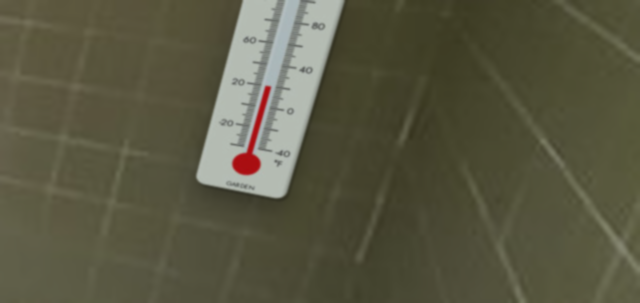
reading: 20,°F
